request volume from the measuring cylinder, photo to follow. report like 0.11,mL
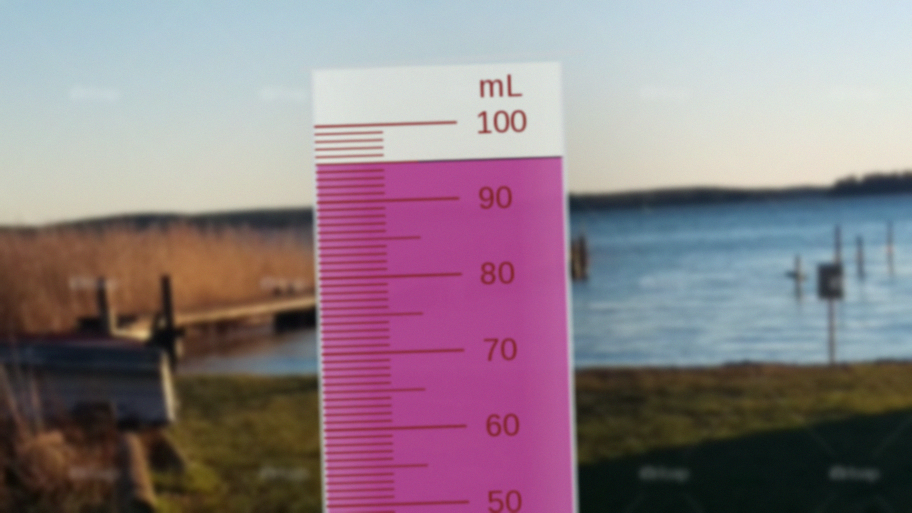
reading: 95,mL
